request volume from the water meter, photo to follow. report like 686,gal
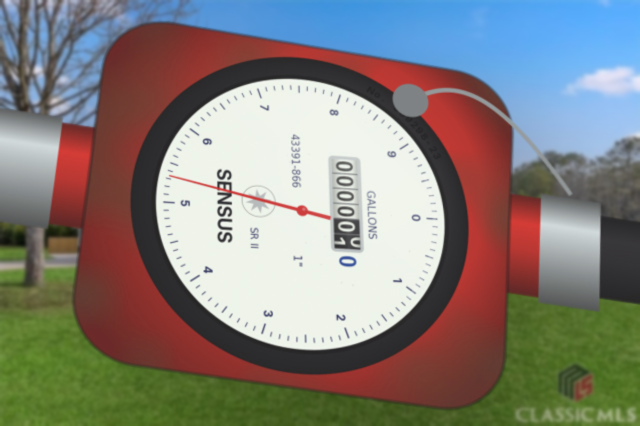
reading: 5.3,gal
